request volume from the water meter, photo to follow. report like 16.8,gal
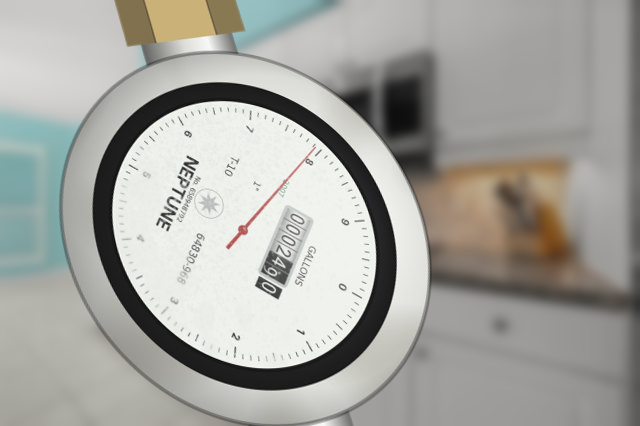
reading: 2487.9,gal
